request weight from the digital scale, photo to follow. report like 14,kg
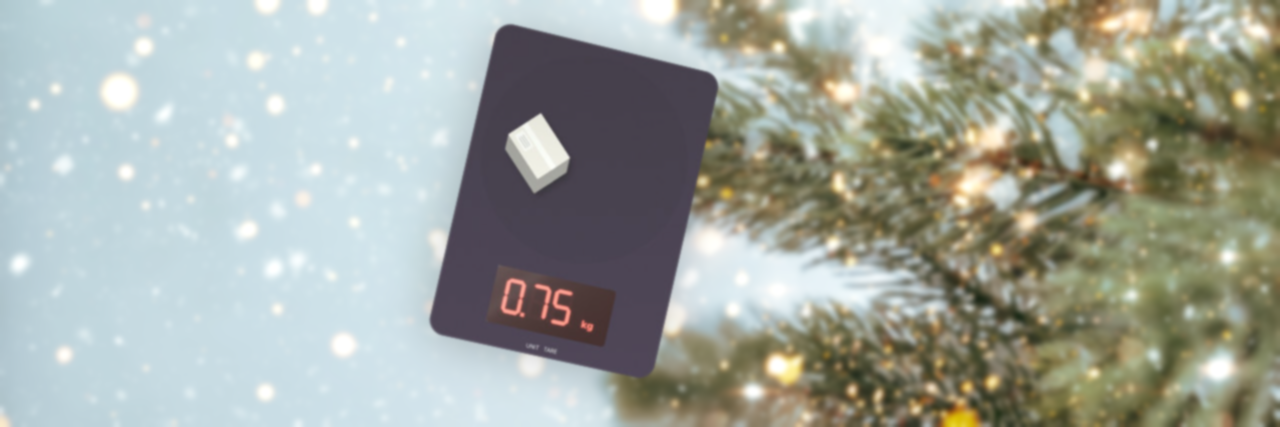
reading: 0.75,kg
